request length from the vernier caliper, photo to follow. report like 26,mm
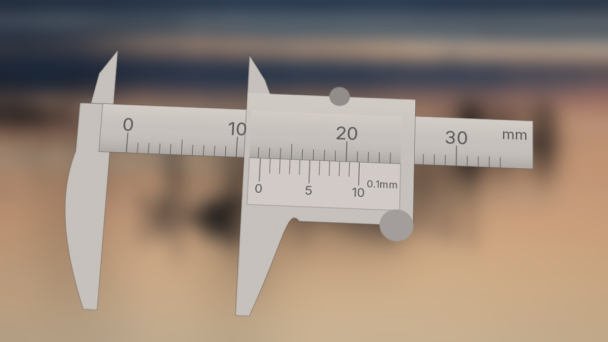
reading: 12.2,mm
